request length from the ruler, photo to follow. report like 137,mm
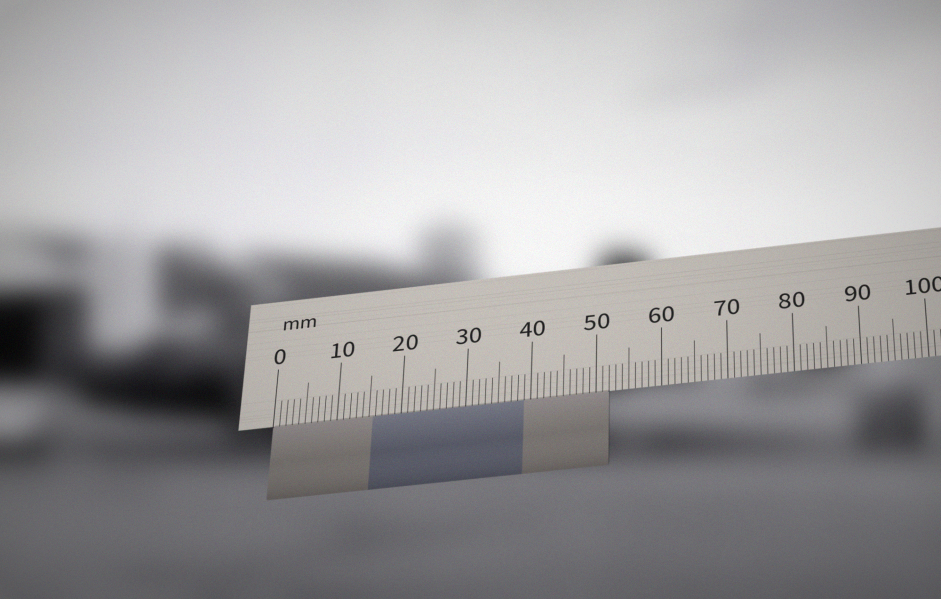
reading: 52,mm
